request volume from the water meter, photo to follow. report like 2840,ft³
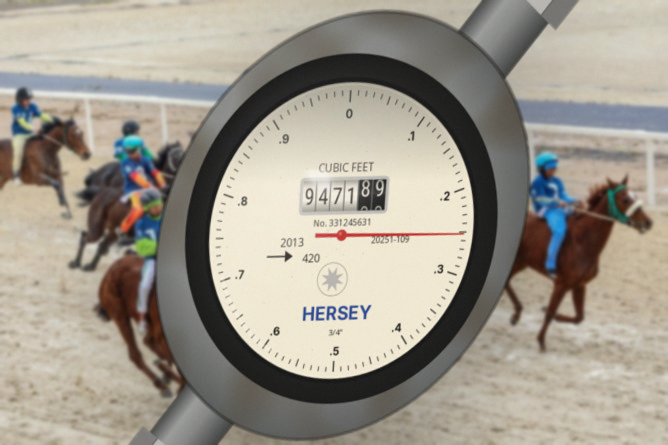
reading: 947189.25,ft³
